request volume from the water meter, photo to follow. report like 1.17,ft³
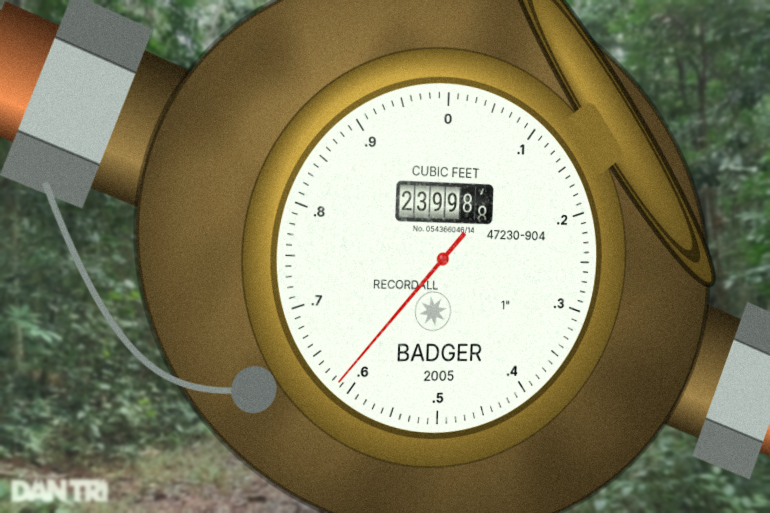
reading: 239987.61,ft³
